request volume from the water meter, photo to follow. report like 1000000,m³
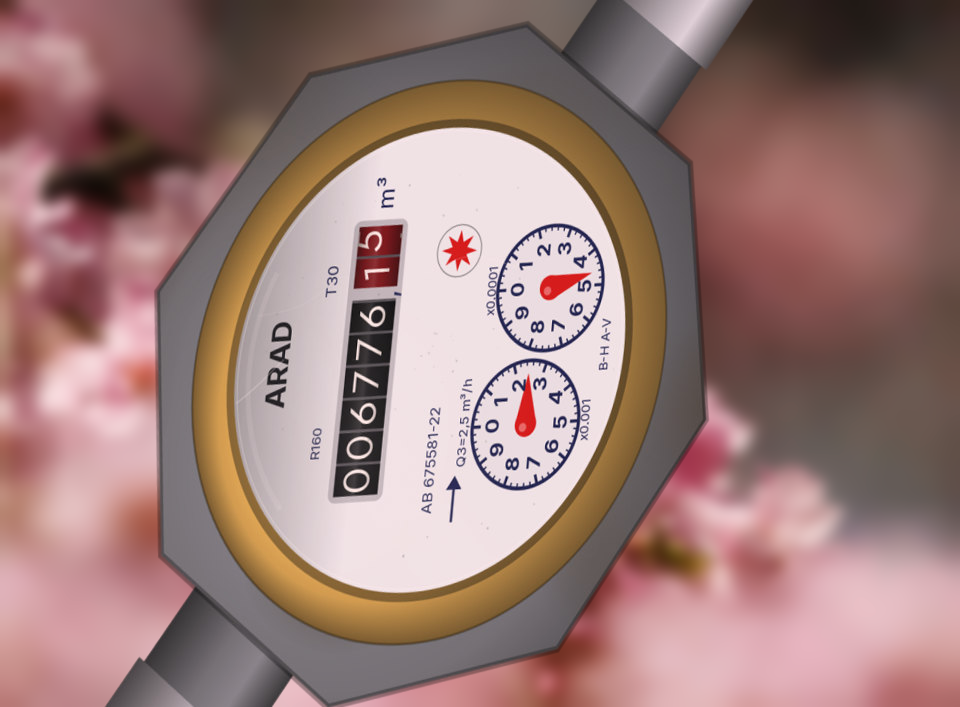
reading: 6776.1524,m³
